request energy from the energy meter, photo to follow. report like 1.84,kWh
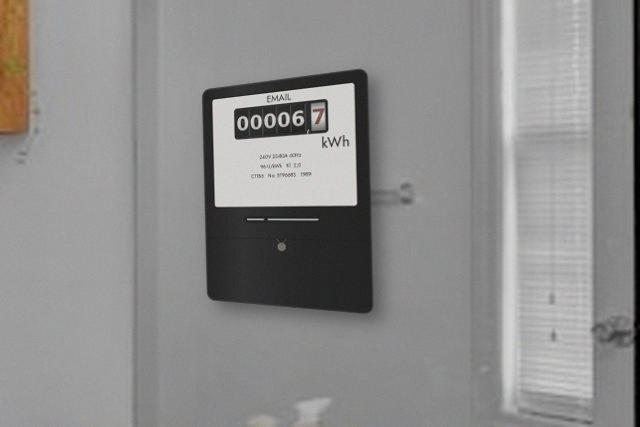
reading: 6.7,kWh
